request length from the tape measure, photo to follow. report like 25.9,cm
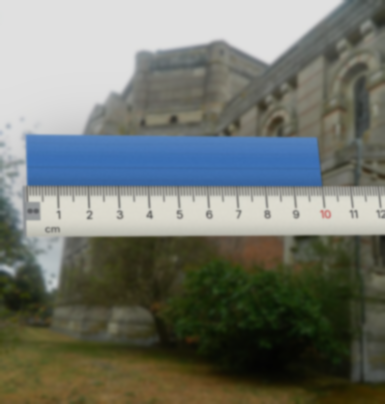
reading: 10,cm
